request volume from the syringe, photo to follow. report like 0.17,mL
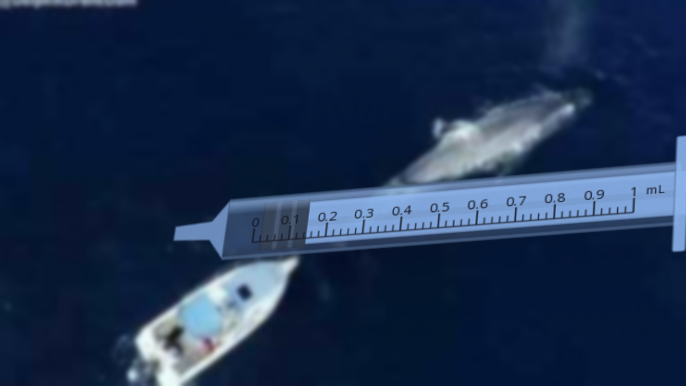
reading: 0.02,mL
